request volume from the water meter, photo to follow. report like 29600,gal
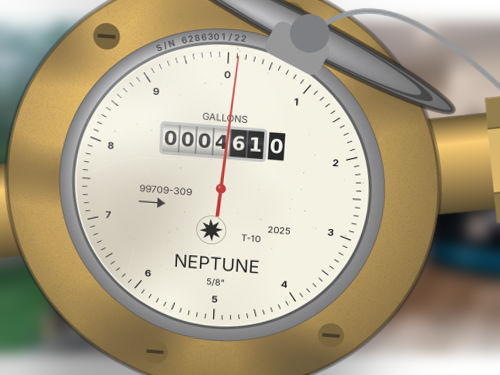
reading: 4610.1,gal
